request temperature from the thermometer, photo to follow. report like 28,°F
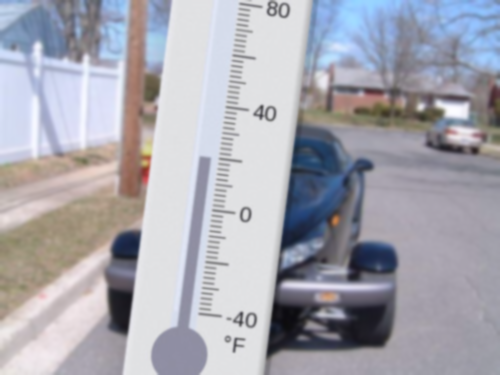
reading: 20,°F
